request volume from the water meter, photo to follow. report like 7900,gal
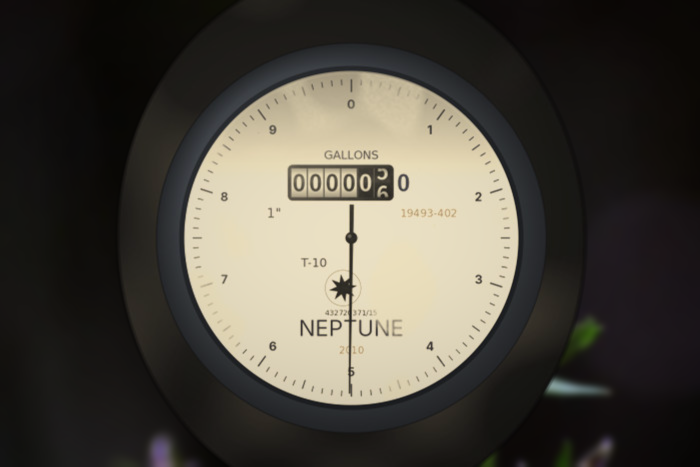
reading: 55.0,gal
